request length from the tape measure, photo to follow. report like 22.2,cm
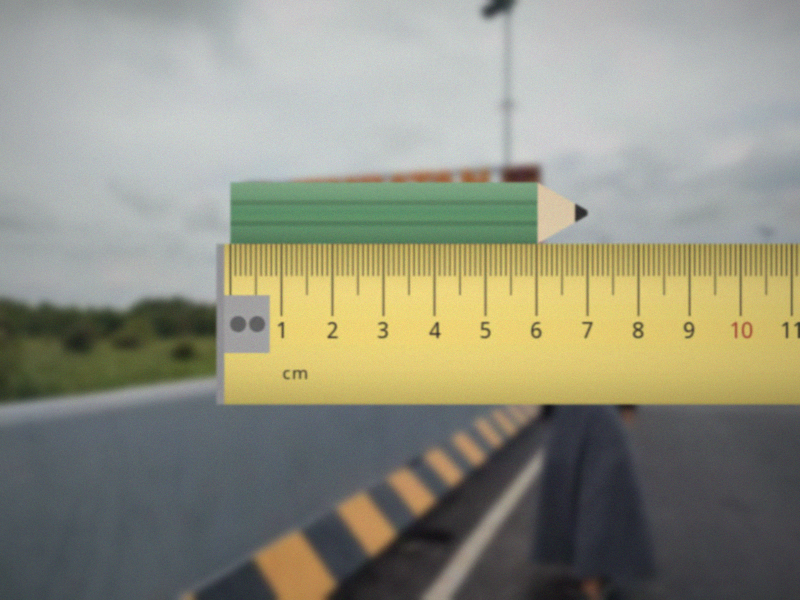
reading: 7,cm
